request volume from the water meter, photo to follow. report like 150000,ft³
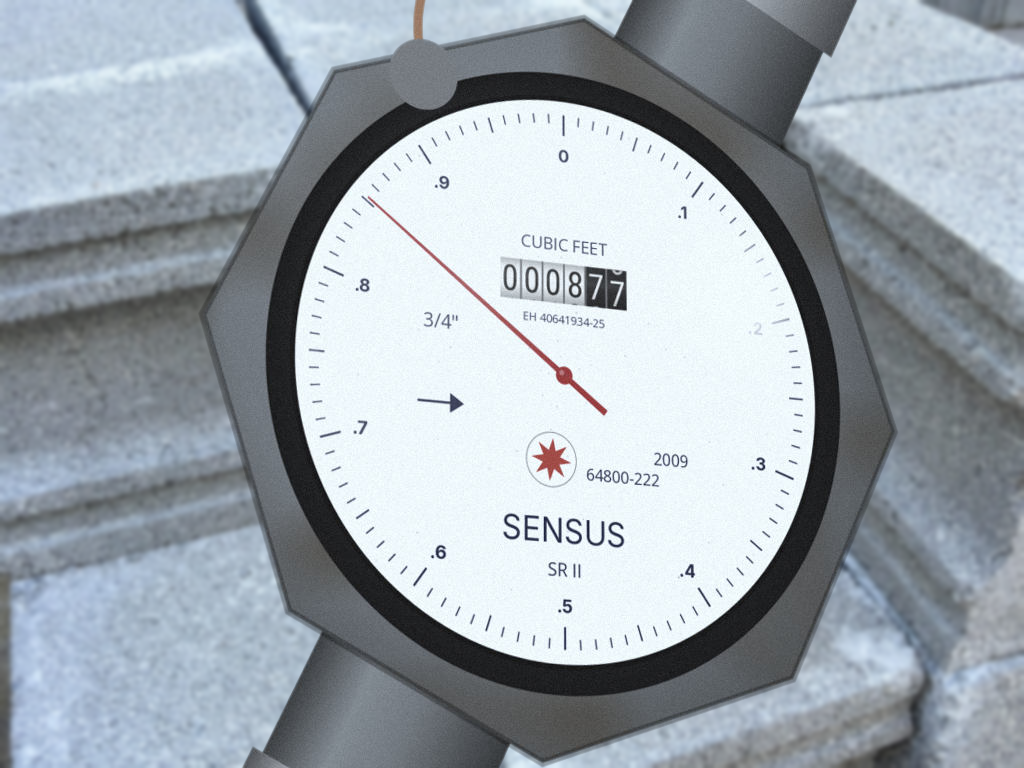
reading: 876.85,ft³
